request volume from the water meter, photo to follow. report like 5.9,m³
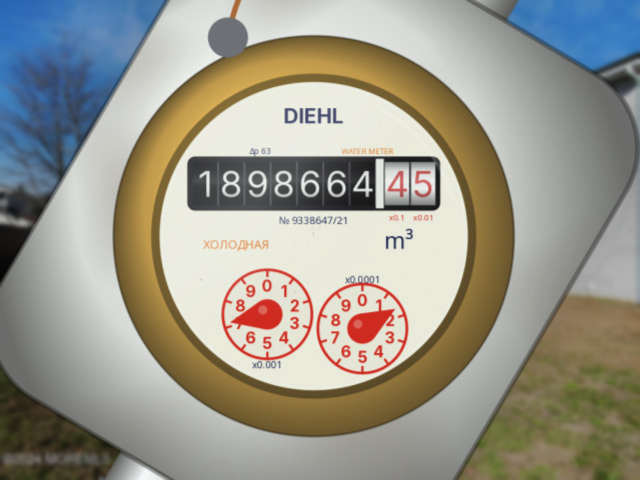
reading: 1898664.4571,m³
